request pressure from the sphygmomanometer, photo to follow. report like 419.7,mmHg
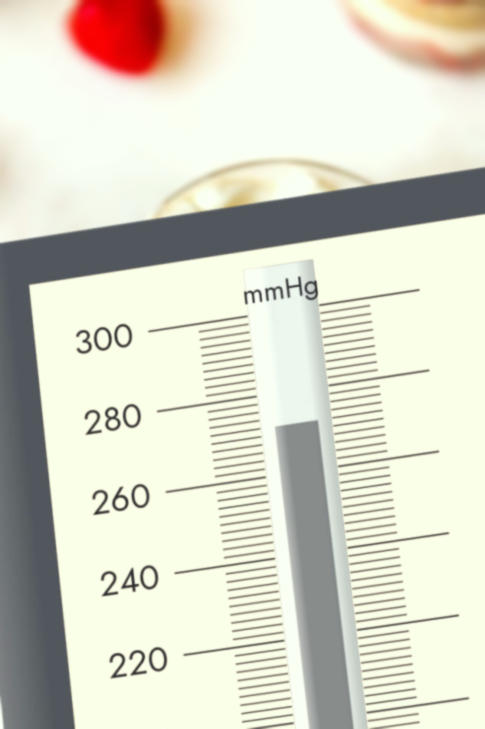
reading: 272,mmHg
